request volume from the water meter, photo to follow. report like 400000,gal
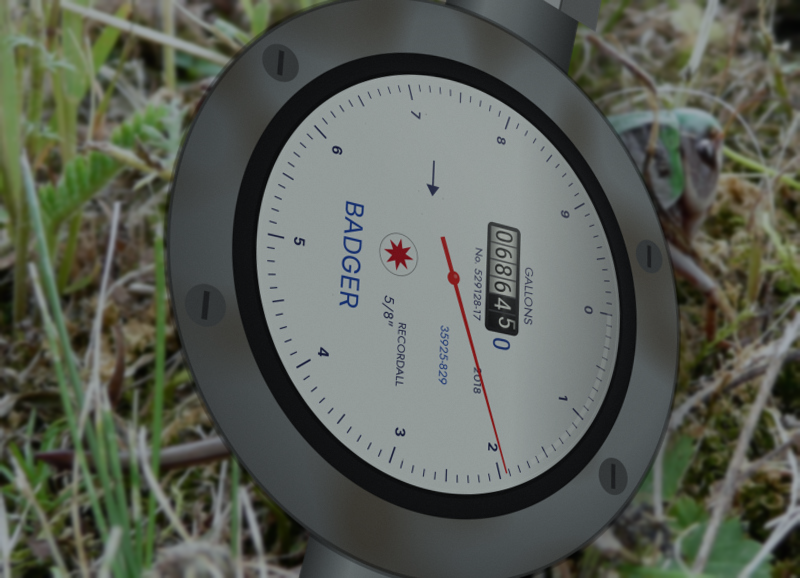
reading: 686451.9,gal
